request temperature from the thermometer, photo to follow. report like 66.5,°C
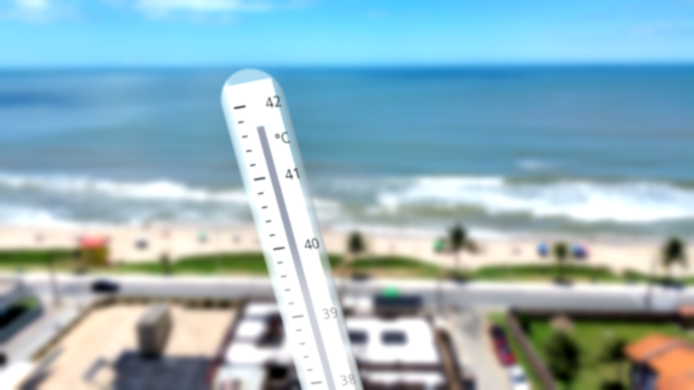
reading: 41.7,°C
